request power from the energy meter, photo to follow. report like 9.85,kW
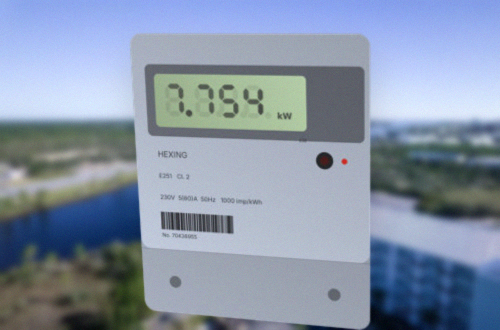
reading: 7.754,kW
